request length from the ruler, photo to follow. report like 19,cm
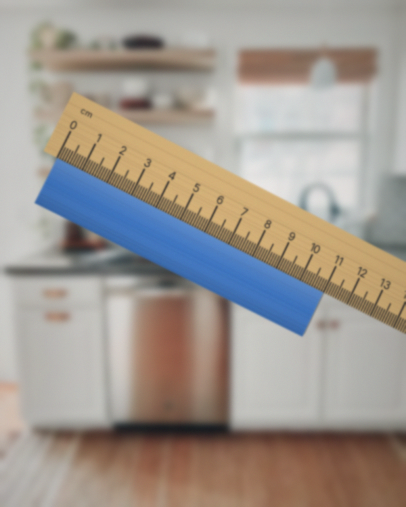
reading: 11,cm
